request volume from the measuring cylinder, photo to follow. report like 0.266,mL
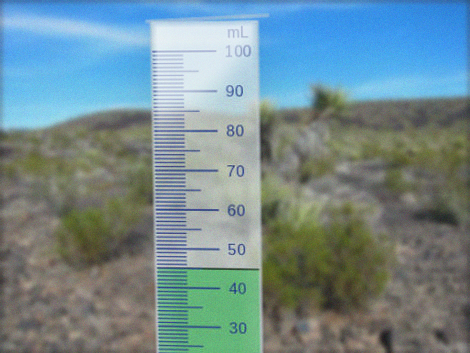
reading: 45,mL
